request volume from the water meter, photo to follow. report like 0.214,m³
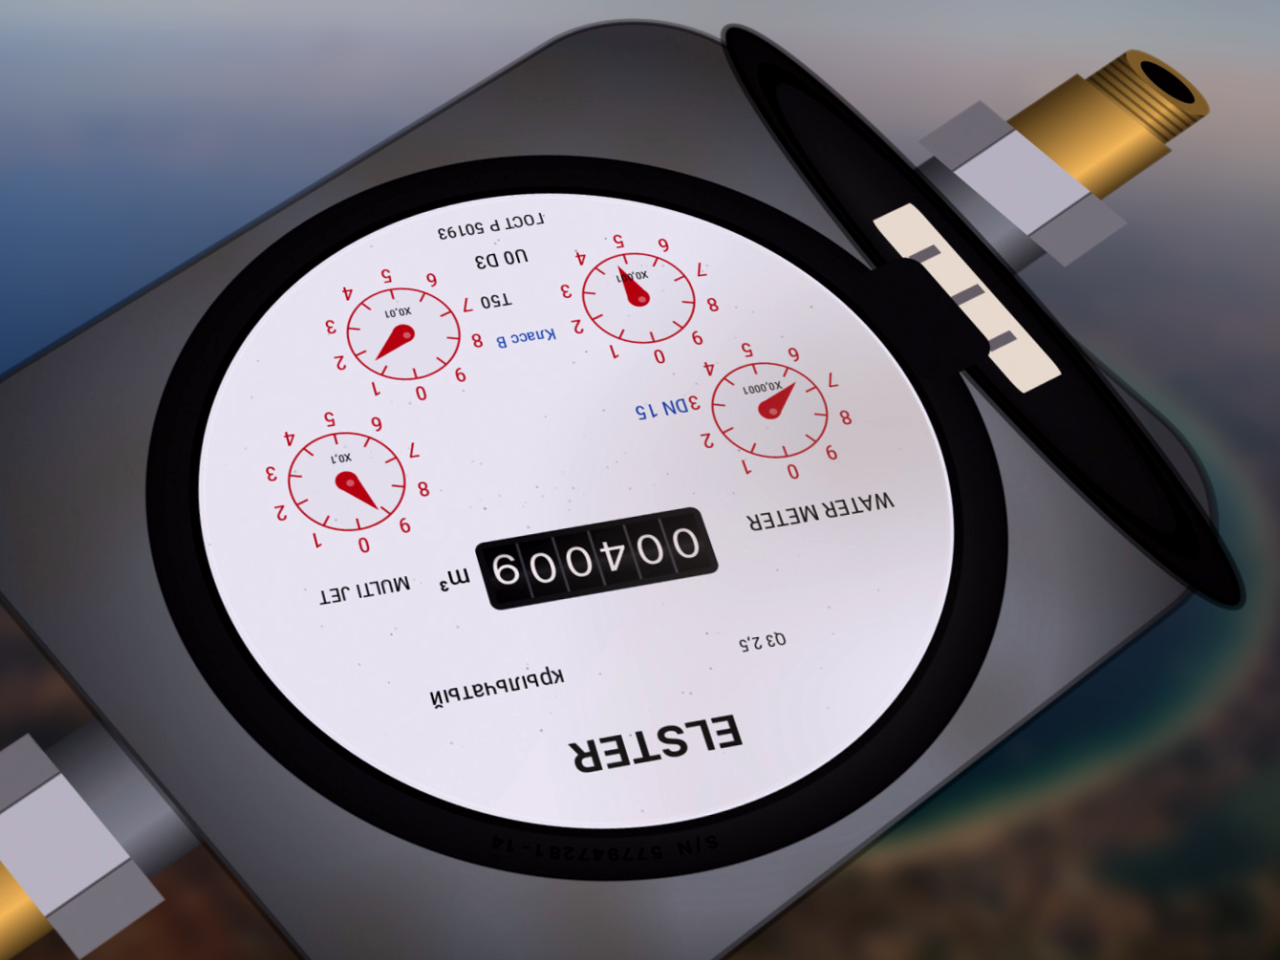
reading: 4008.9146,m³
